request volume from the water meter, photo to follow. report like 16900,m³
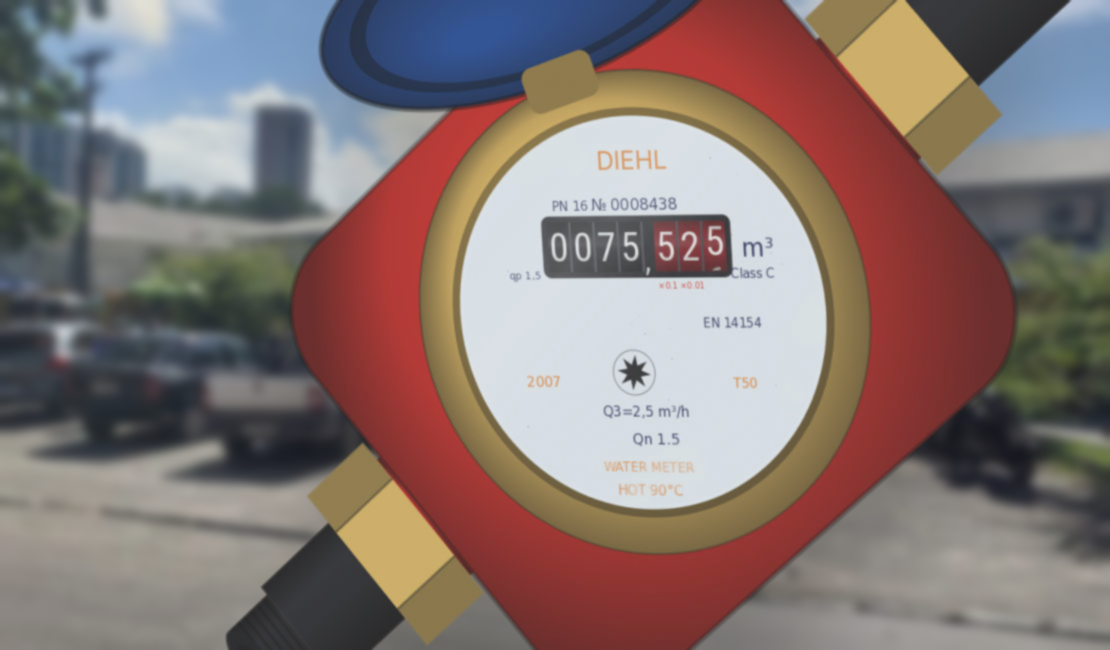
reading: 75.525,m³
